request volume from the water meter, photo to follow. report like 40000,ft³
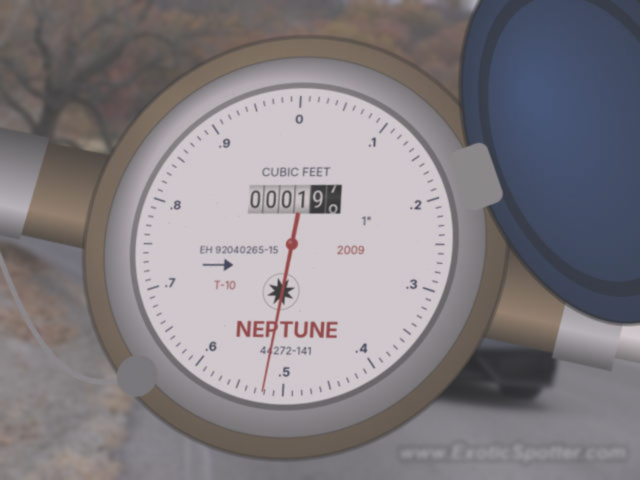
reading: 197.52,ft³
